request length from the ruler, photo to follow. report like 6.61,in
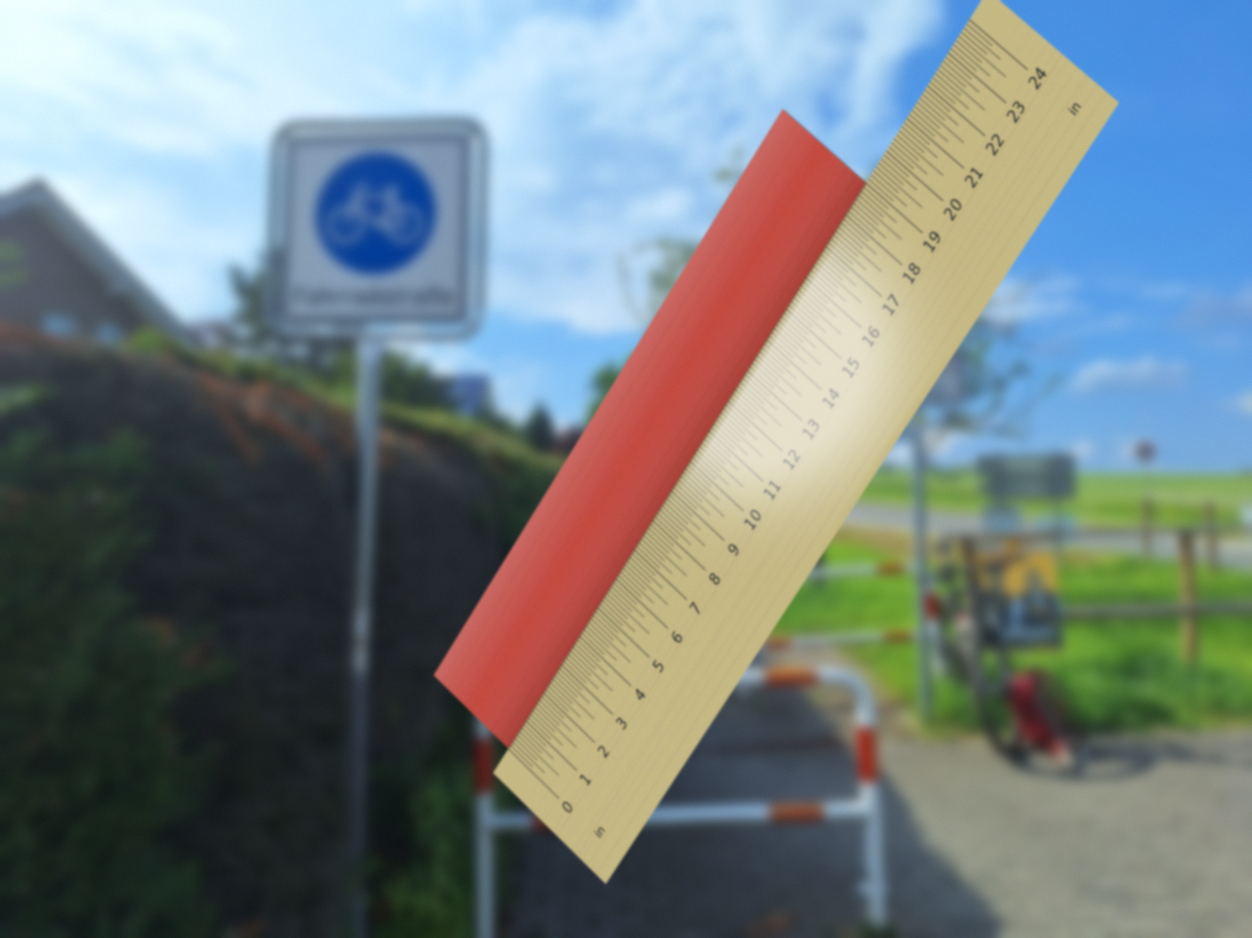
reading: 19,in
